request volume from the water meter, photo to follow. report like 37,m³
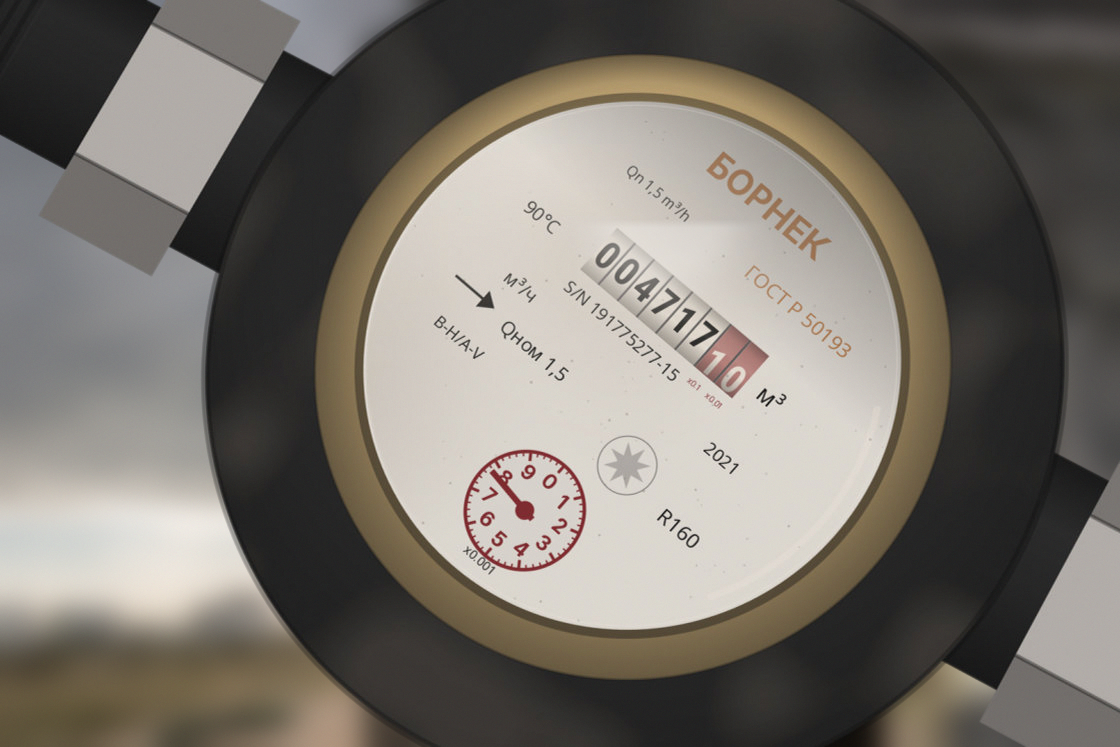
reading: 4717.097,m³
